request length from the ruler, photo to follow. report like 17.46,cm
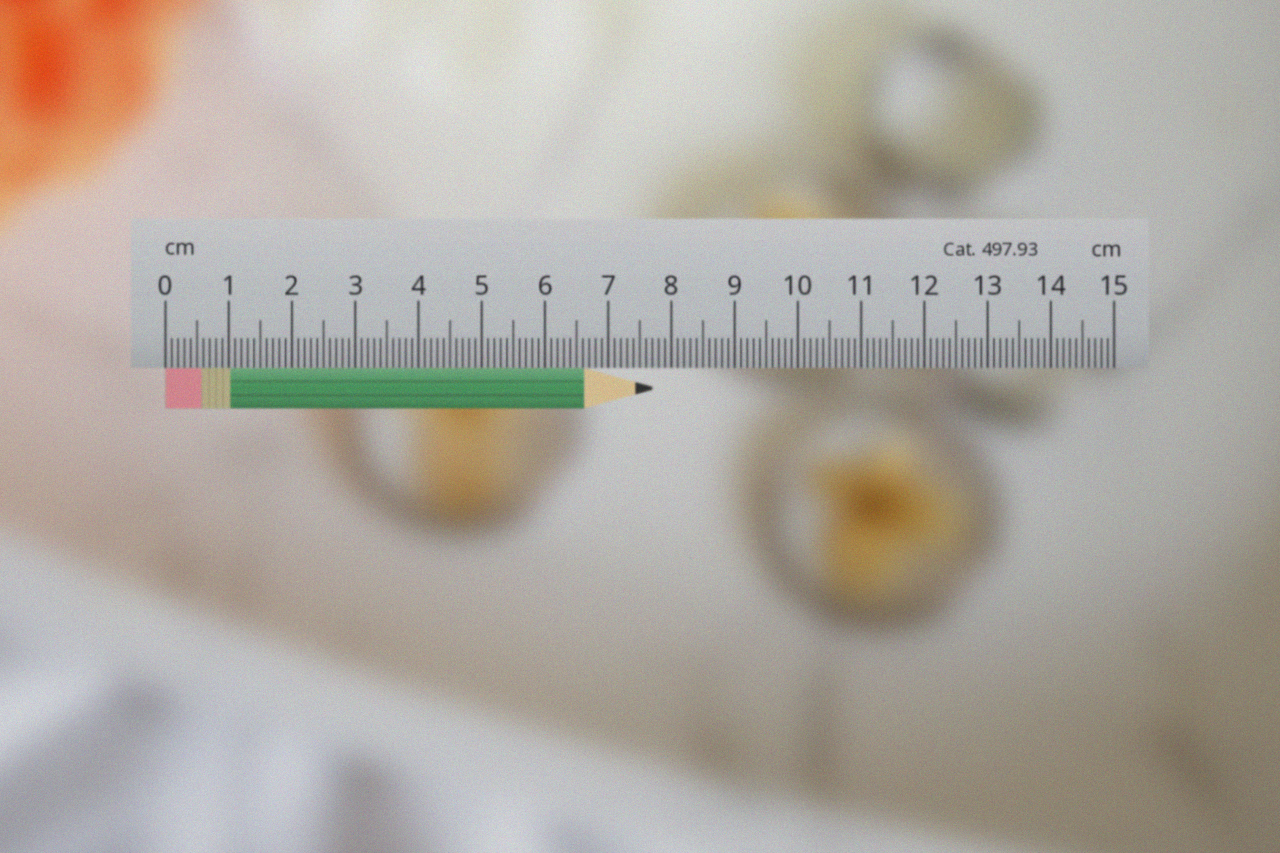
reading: 7.7,cm
